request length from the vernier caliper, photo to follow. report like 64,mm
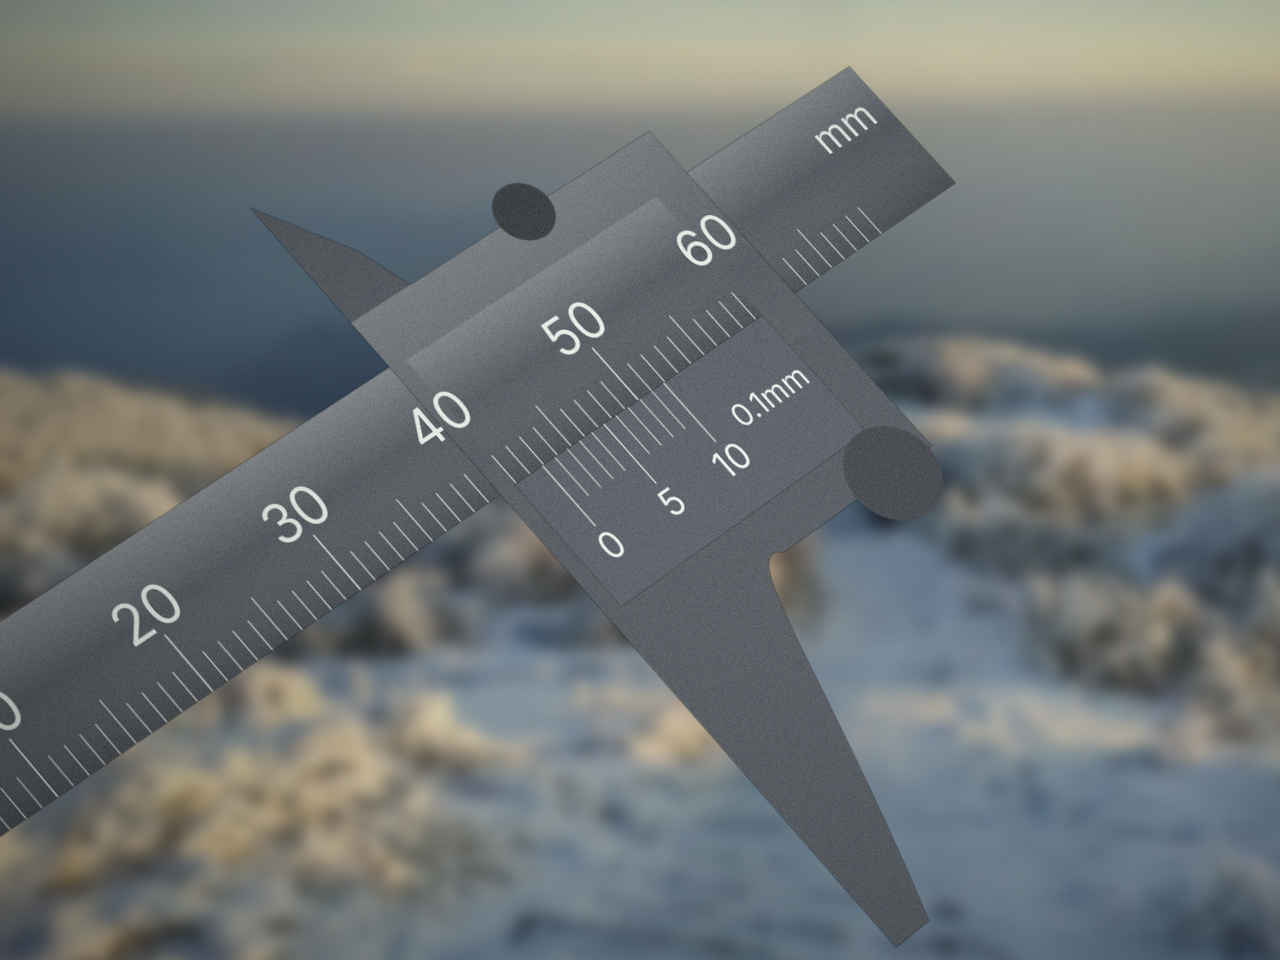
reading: 42.9,mm
